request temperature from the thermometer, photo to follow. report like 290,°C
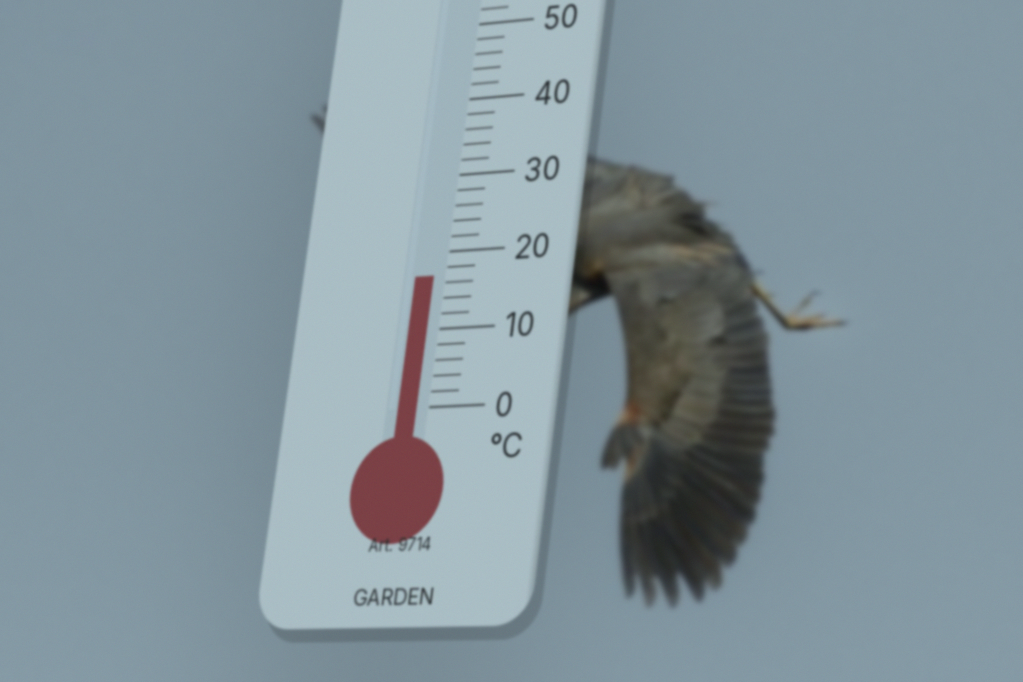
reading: 17,°C
